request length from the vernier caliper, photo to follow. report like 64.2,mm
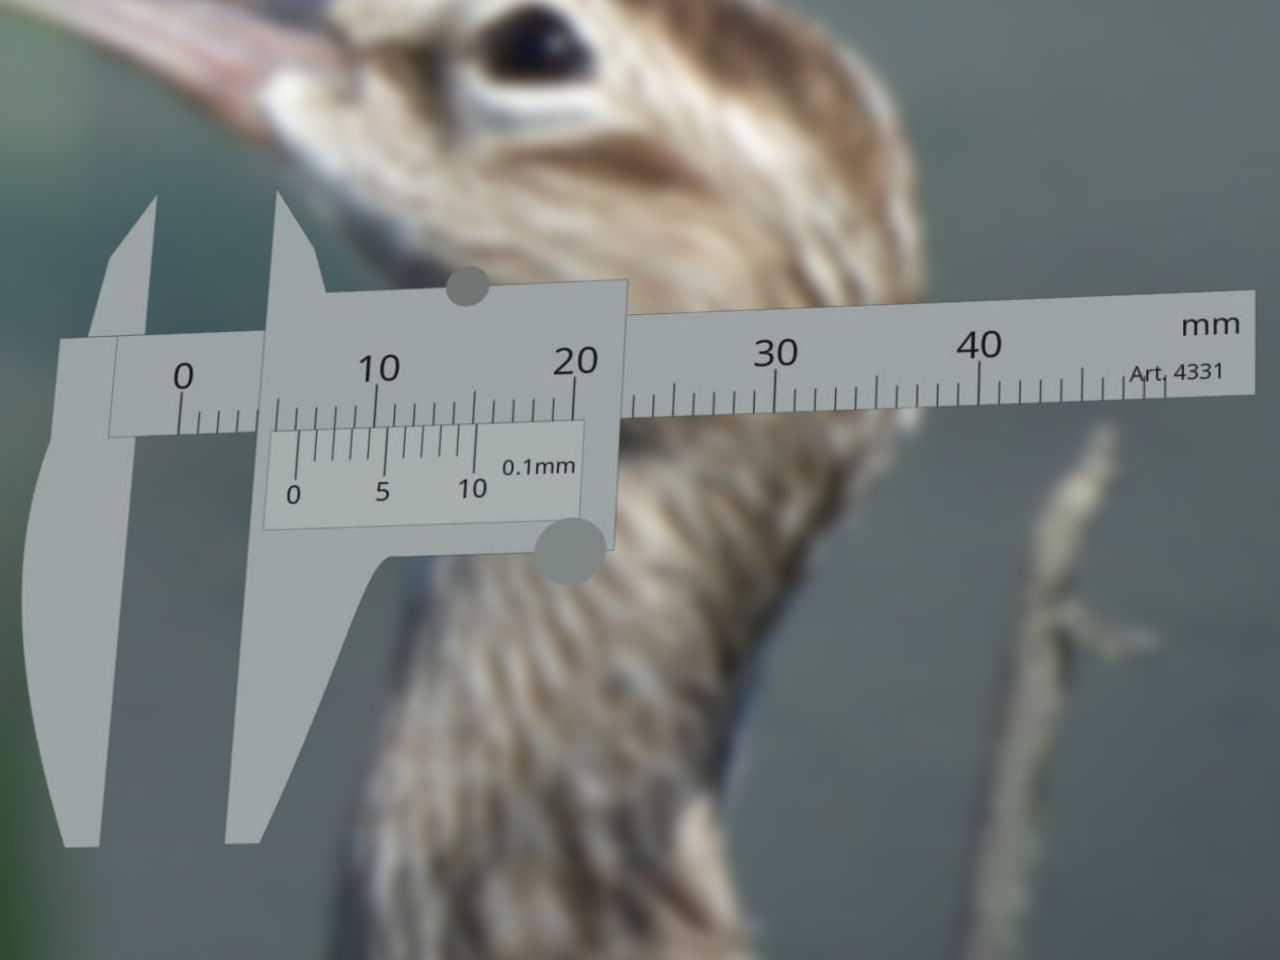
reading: 6.2,mm
